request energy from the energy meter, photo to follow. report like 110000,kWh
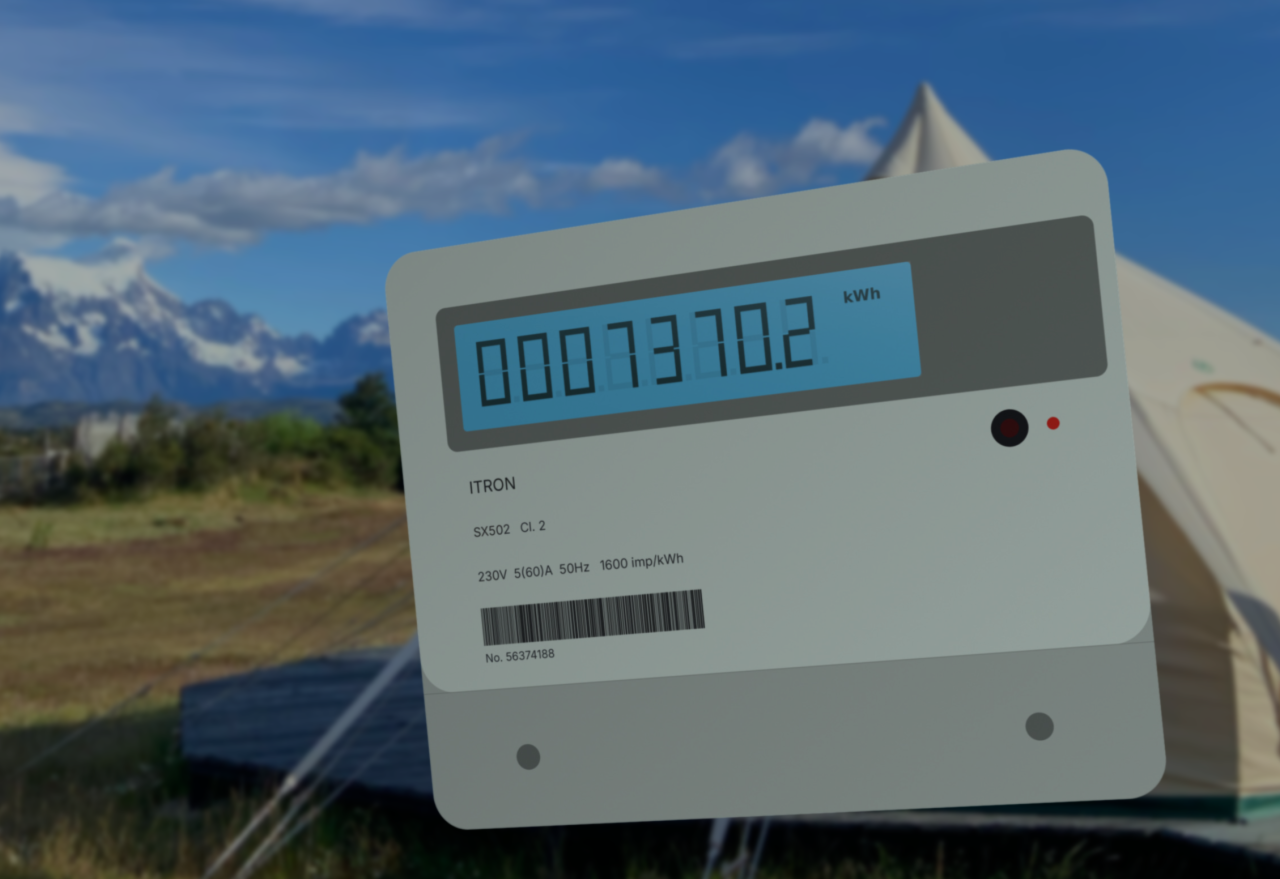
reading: 7370.2,kWh
